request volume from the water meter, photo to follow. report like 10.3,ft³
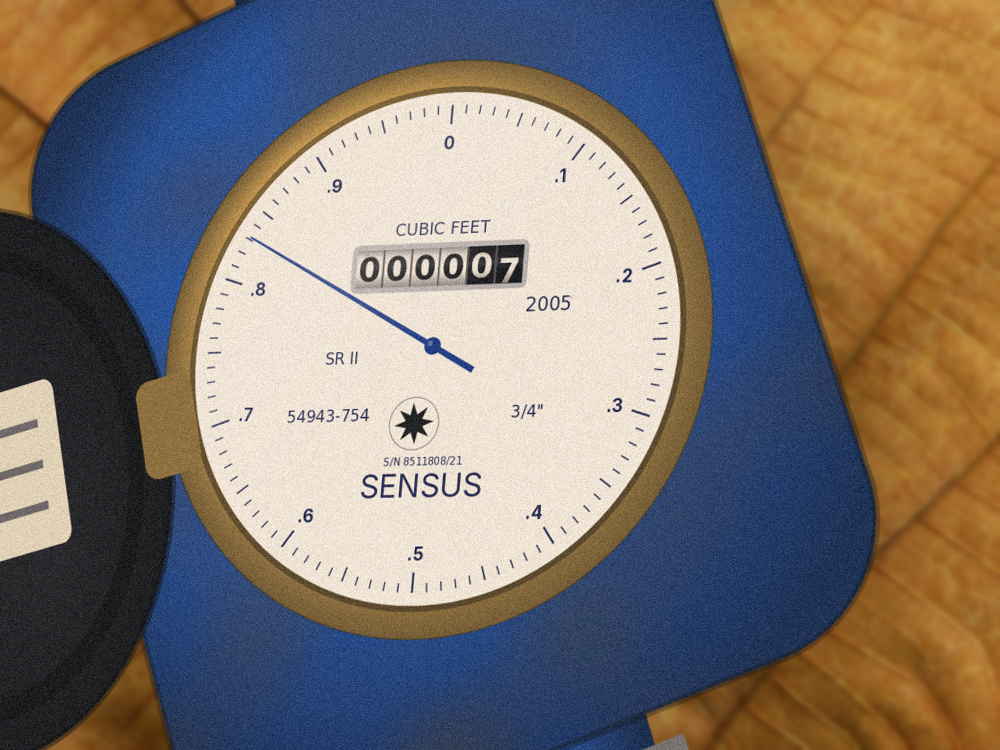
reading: 6.83,ft³
